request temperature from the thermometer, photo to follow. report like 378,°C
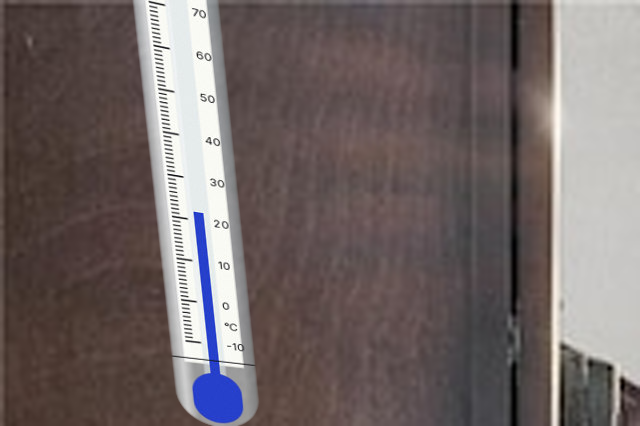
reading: 22,°C
